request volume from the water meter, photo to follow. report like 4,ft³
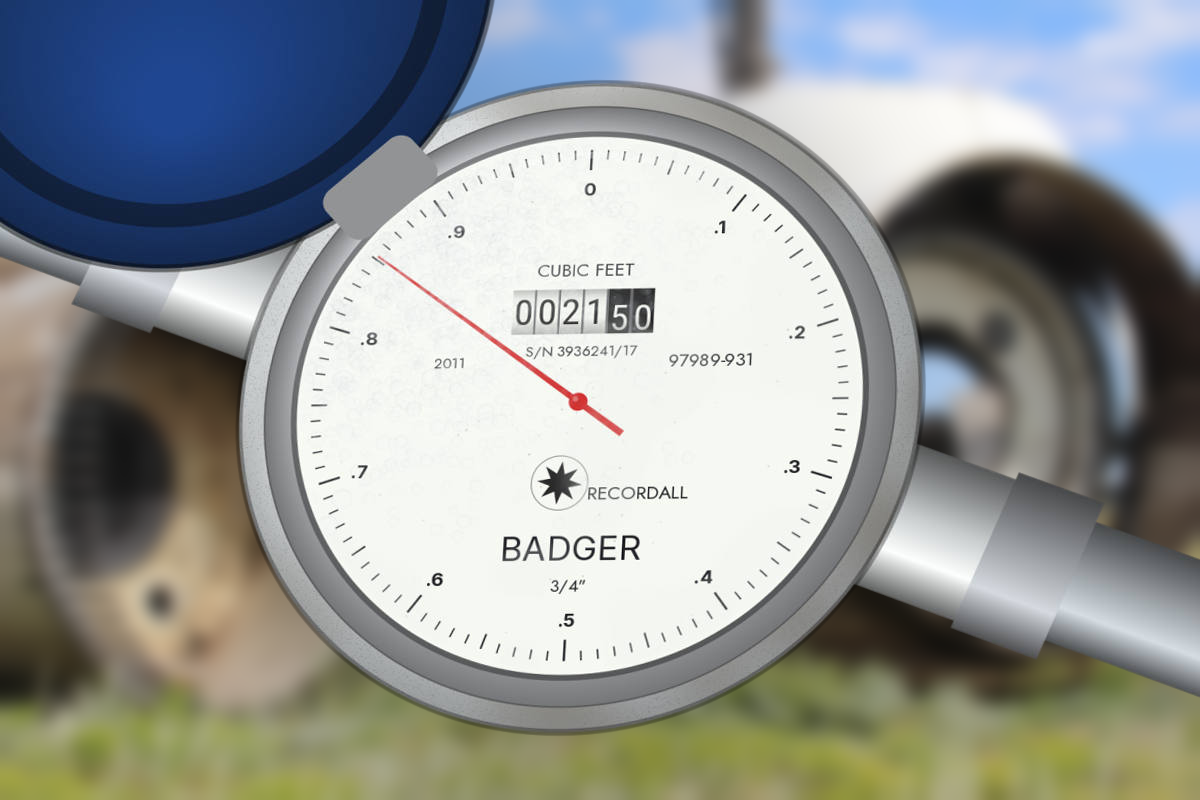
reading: 2149.85,ft³
